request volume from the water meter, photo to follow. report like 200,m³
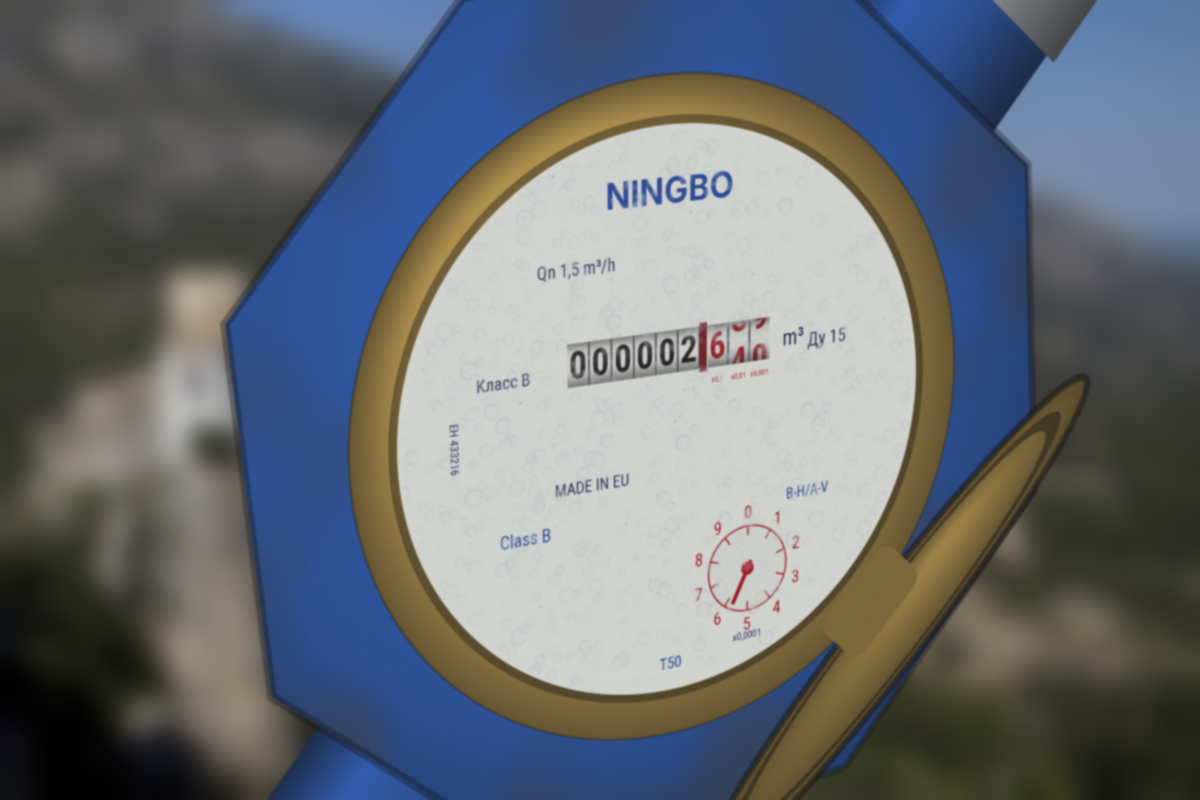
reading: 2.6395,m³
